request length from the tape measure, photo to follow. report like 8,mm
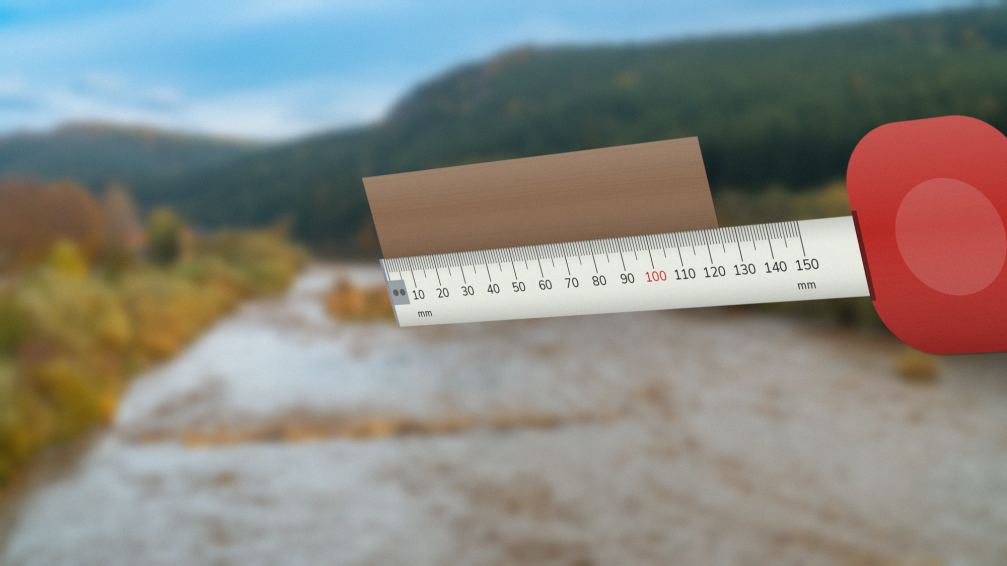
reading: 125,mm
